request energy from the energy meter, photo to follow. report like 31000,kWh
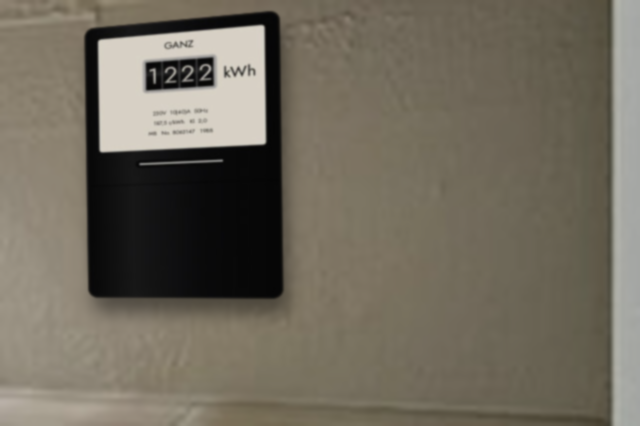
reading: 1222,kWh
